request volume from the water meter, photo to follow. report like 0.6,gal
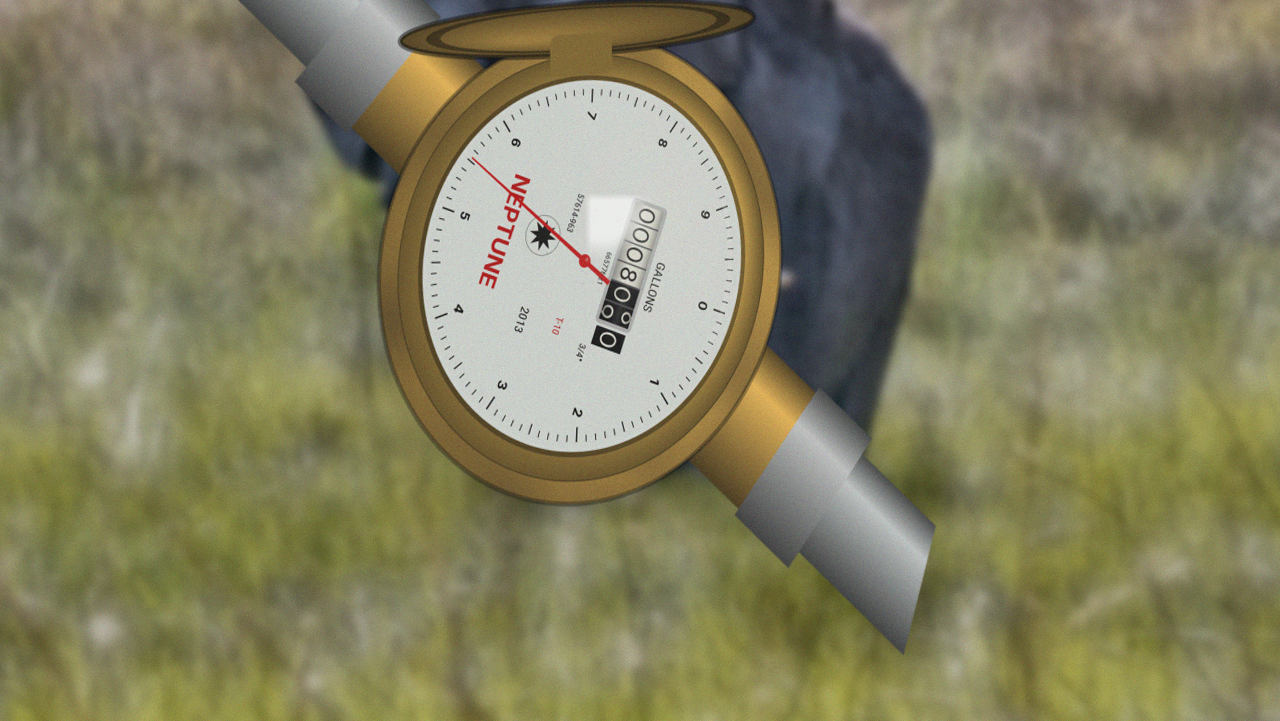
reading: 8085.5,gal
